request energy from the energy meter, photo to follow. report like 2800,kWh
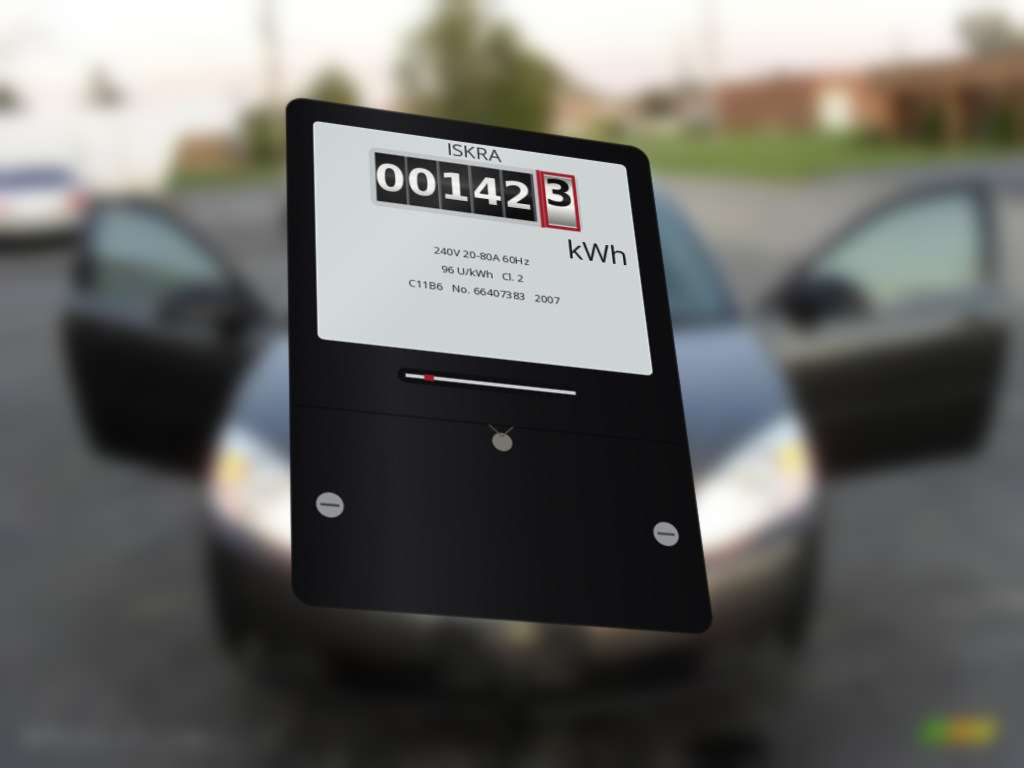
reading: 142.3,kWh
